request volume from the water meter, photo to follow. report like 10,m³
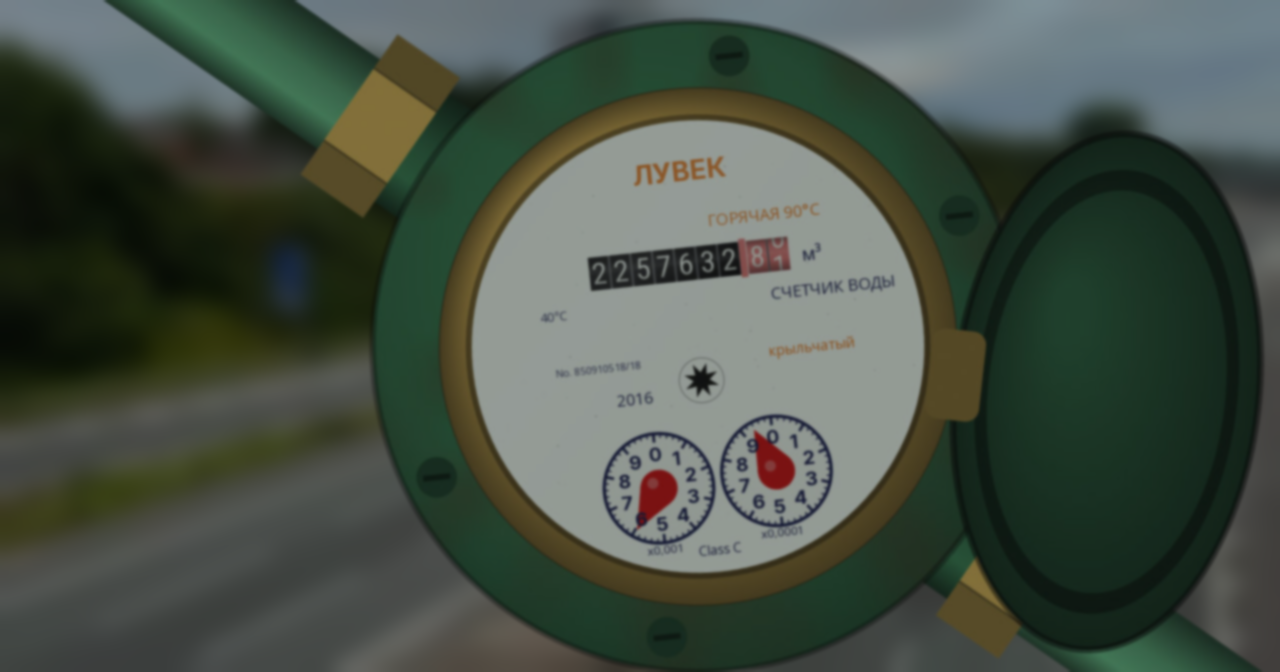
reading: 2257632.8059,m³
